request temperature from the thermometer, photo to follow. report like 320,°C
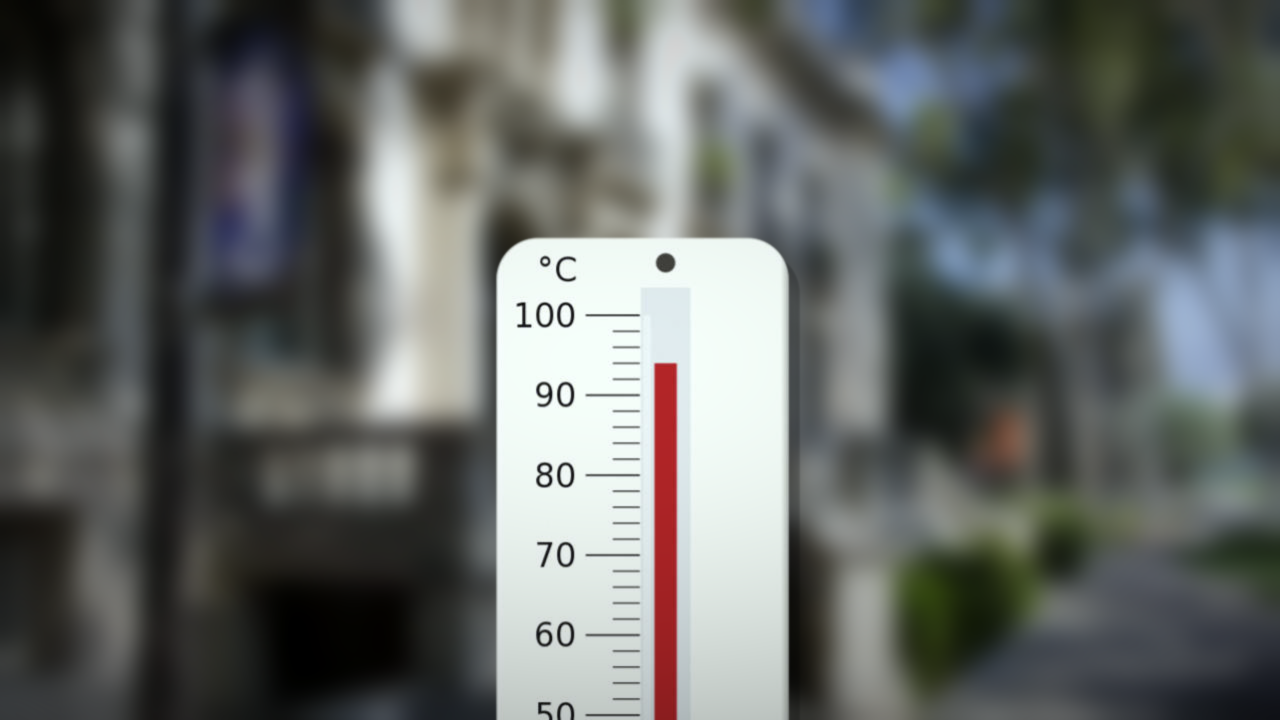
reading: 94,°C
